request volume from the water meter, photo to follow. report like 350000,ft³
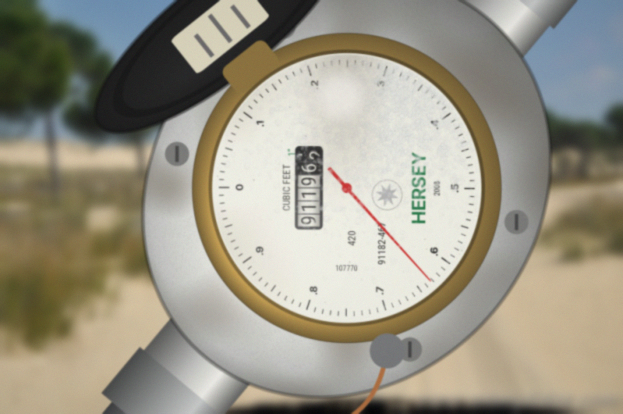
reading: 911961.63,ft³
